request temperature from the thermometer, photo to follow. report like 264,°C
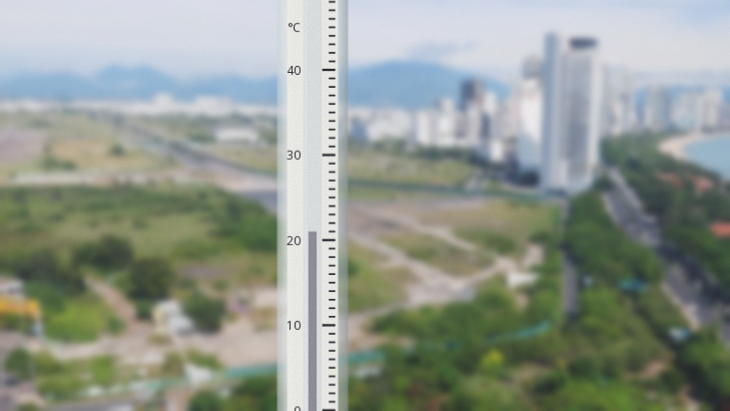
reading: 21,°C
